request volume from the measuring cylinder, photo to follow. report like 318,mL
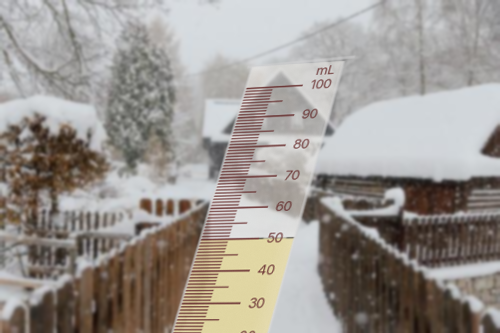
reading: 50,mL
